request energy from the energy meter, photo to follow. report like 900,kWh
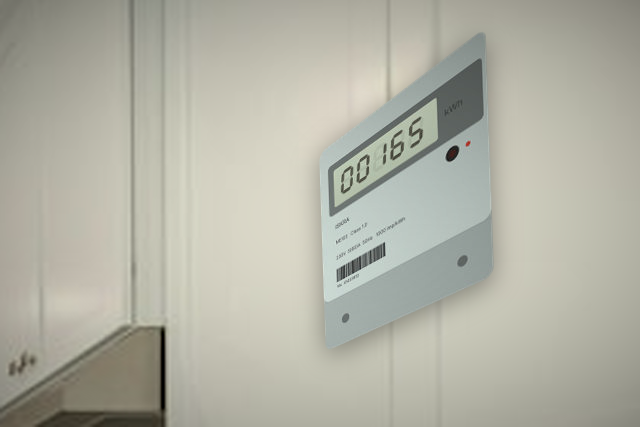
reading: 165,kWh
